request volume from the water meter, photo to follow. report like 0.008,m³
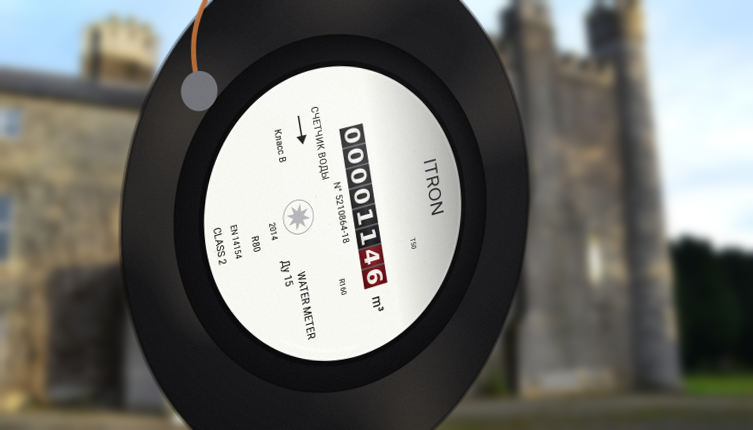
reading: 11.46,m³
